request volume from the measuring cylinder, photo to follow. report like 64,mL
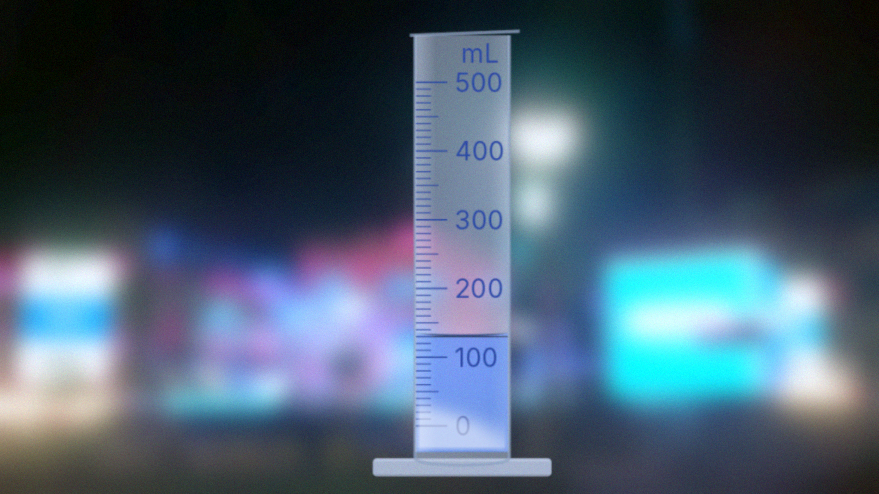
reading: 130,mL
